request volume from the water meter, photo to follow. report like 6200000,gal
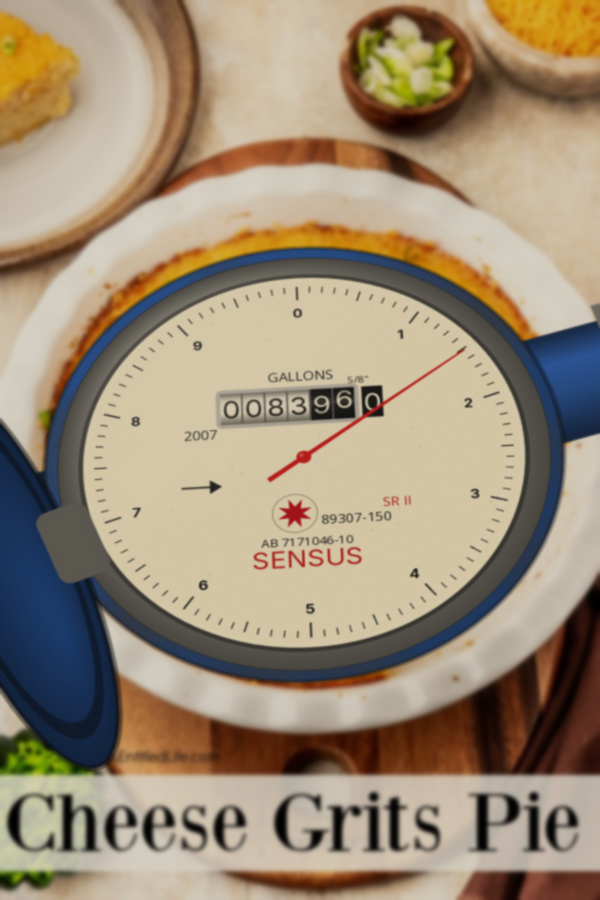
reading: 83961.5,gal
